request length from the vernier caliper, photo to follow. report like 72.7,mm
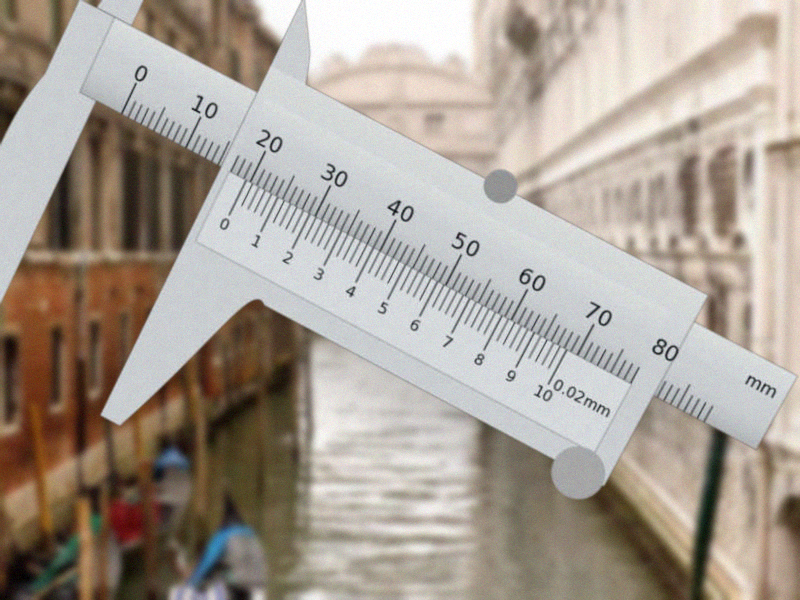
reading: 19.4,mm
